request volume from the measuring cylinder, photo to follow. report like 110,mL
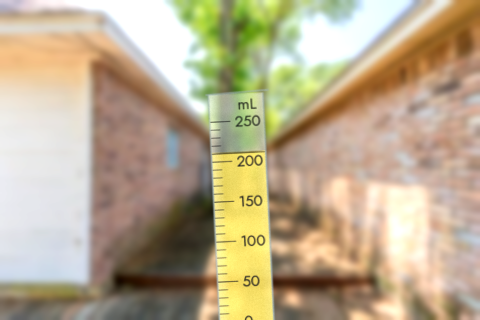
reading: 210,mL
